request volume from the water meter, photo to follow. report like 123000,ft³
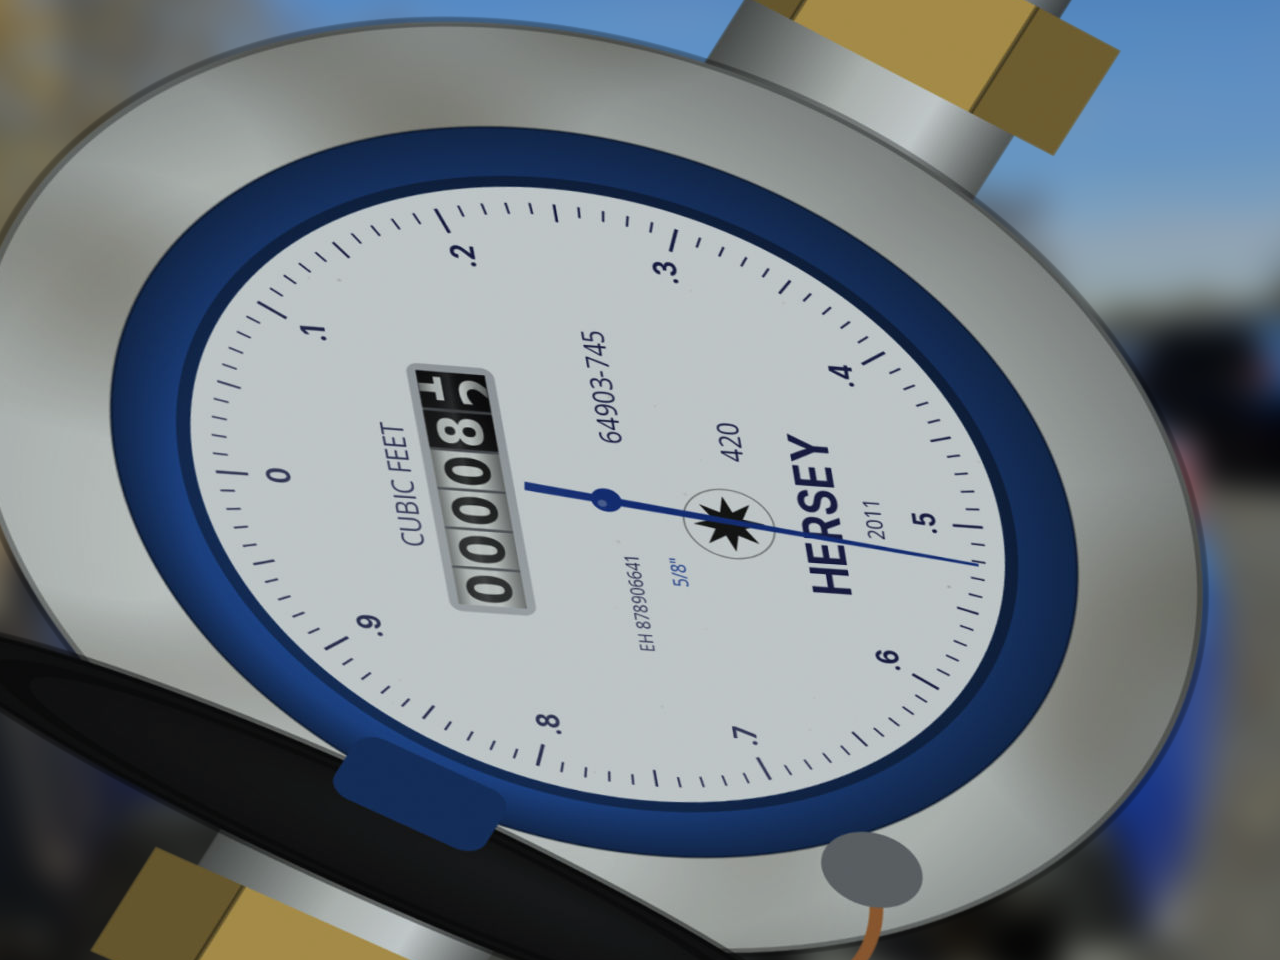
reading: 81.52,ft³
